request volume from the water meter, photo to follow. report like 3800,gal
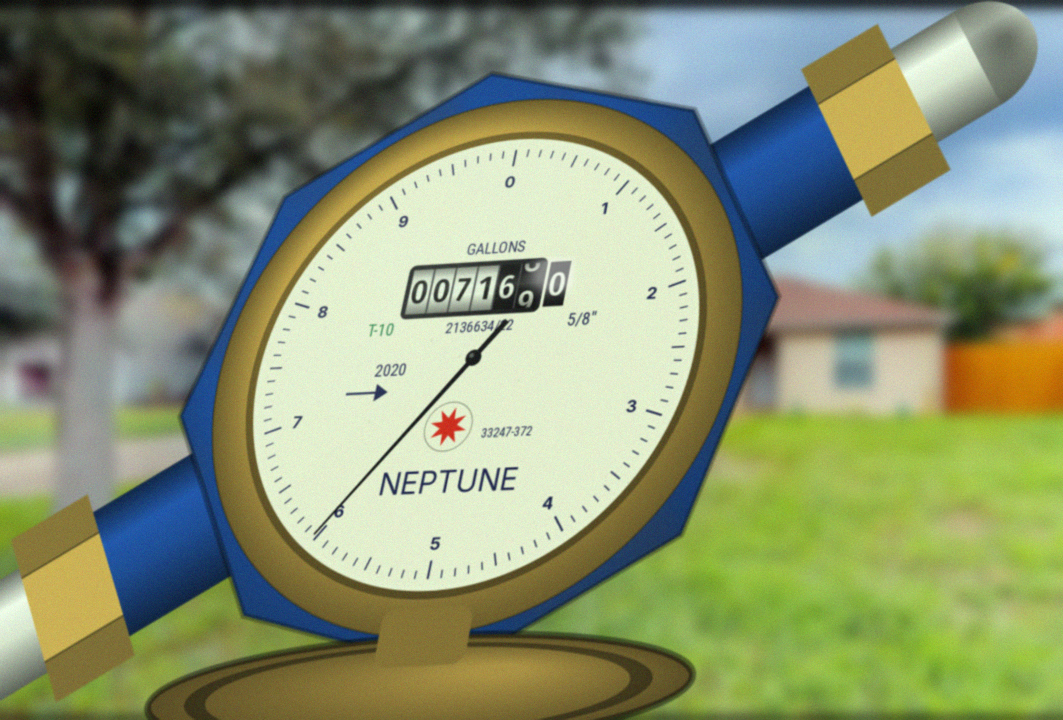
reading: 71686.0,gal
